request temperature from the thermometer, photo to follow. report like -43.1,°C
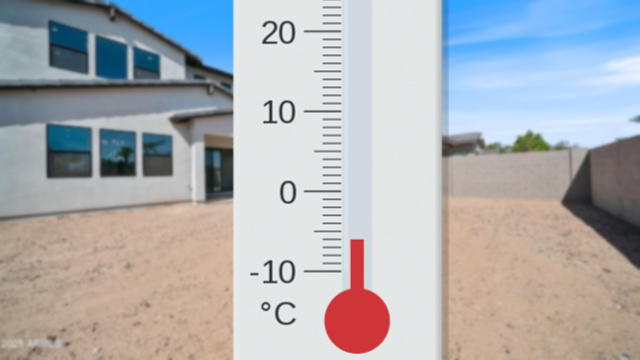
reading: -6,°C
